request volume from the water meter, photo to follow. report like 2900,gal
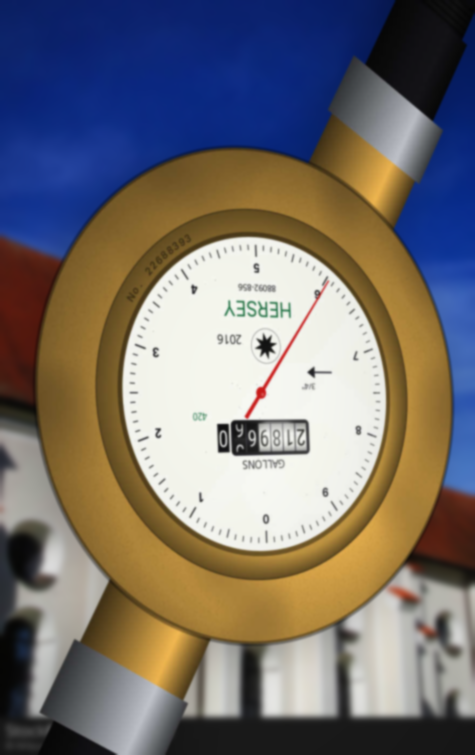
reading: 2189656.0,gal
